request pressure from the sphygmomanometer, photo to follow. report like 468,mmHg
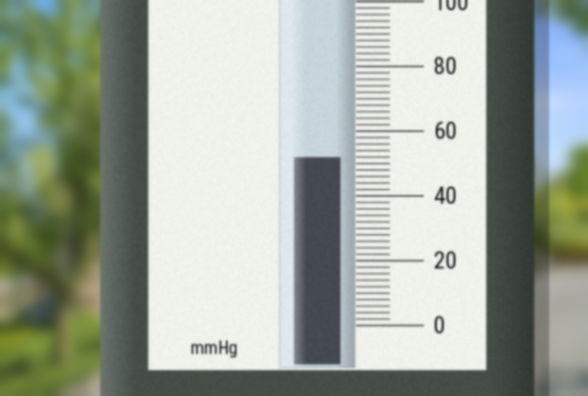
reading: 52,mmHg
